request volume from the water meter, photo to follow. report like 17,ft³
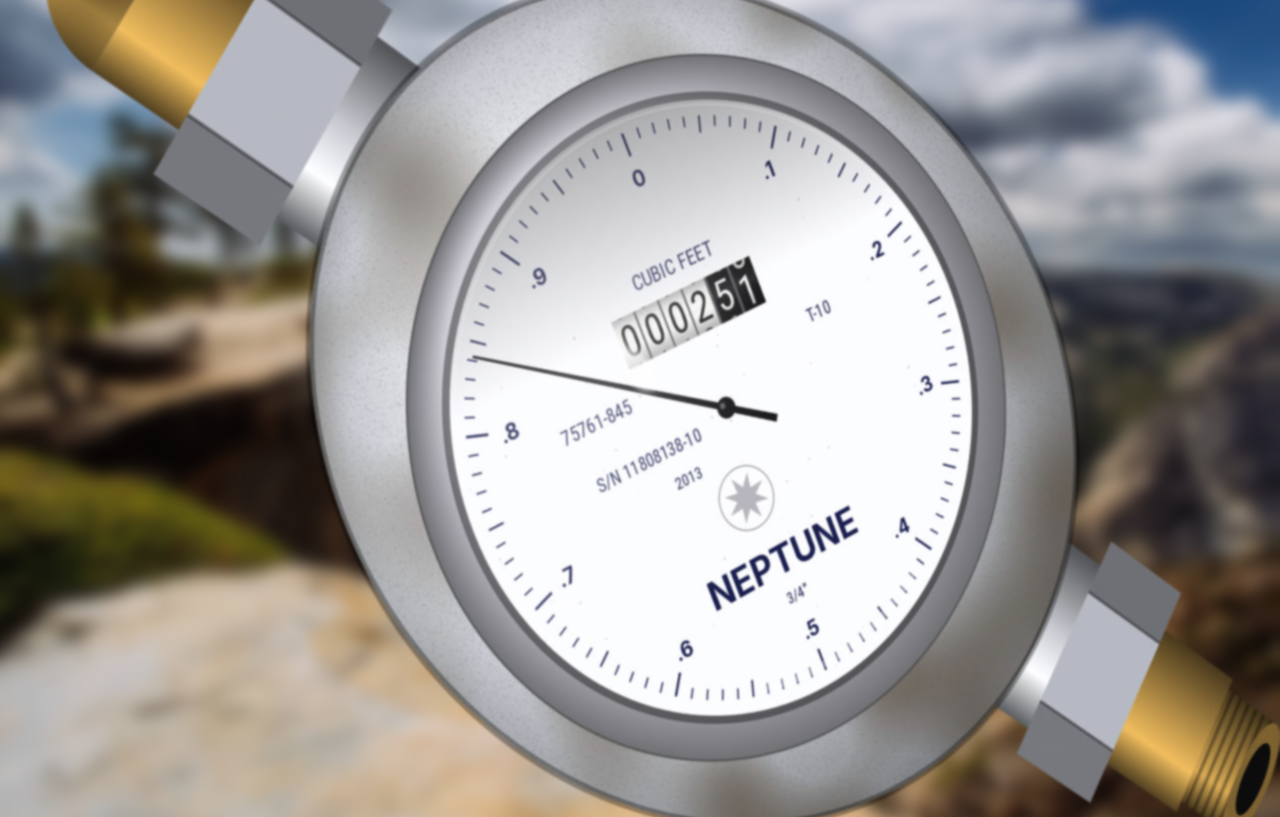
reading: 250.84,ft³
